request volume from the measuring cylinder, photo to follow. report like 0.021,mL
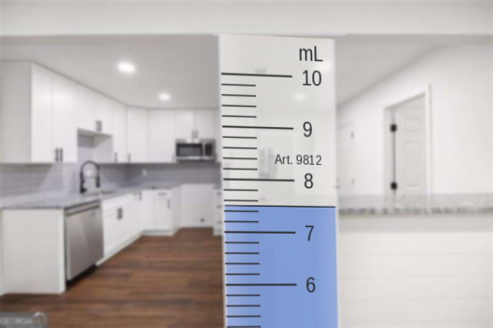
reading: 7.5,mL
